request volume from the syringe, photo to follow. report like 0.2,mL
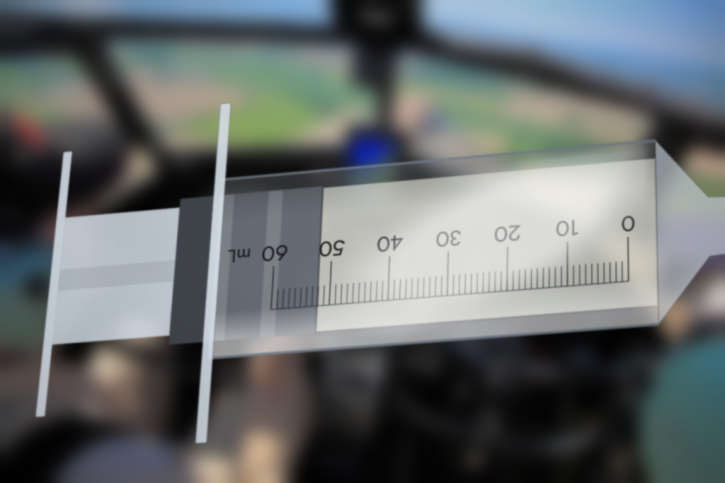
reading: 52,mL
